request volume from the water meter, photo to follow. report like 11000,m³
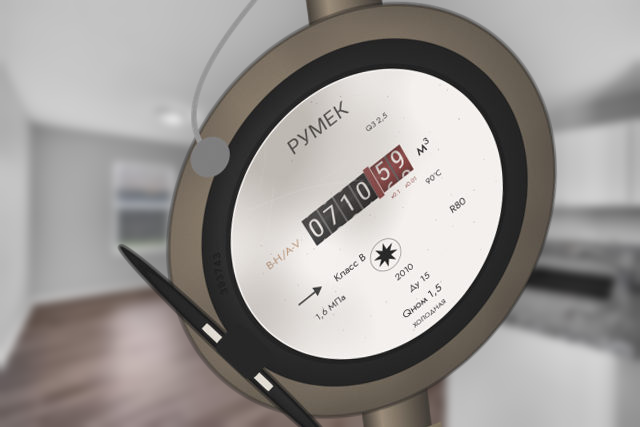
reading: 710.59,m³
